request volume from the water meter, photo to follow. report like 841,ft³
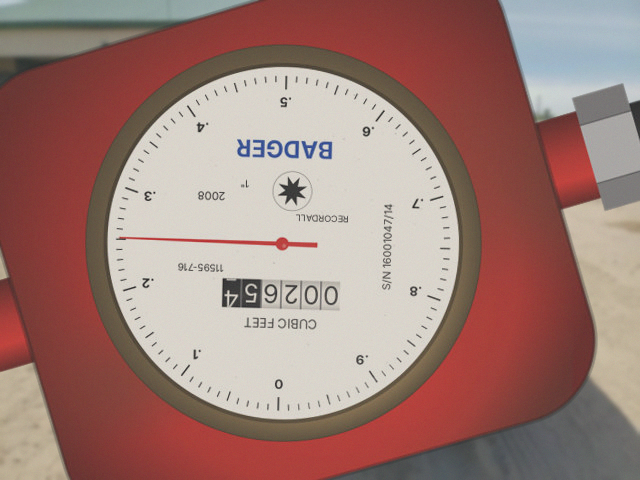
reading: 2654.25,ft³
